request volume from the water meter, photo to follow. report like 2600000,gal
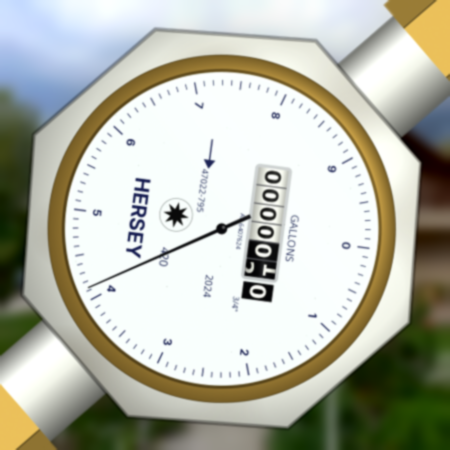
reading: 14.1,gal
